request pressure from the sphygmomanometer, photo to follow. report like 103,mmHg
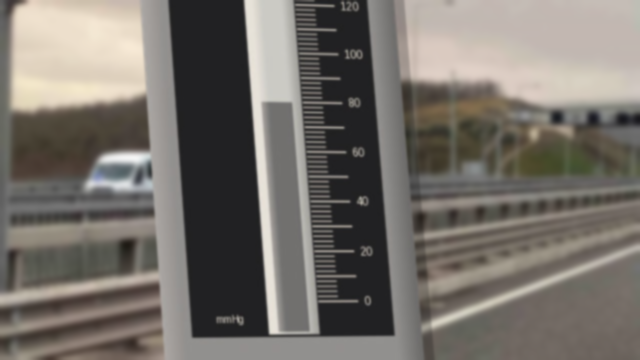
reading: 80,mmHg
